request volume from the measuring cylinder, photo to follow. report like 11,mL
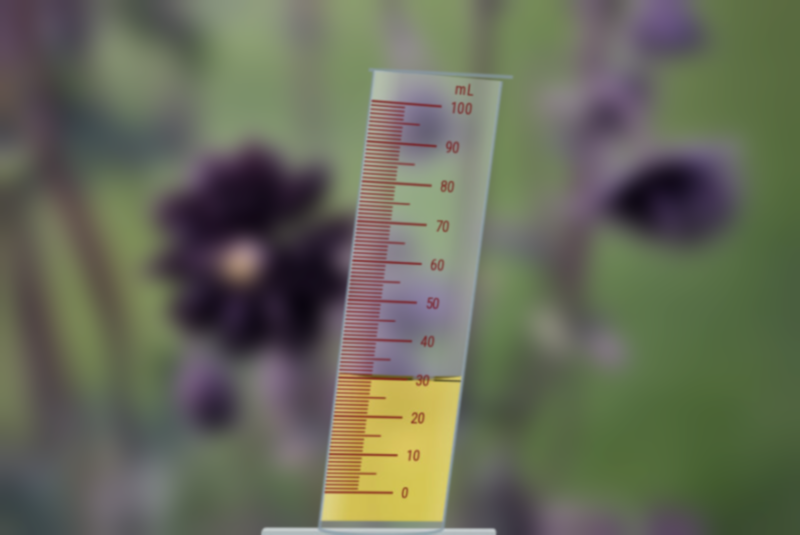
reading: 30,mL
